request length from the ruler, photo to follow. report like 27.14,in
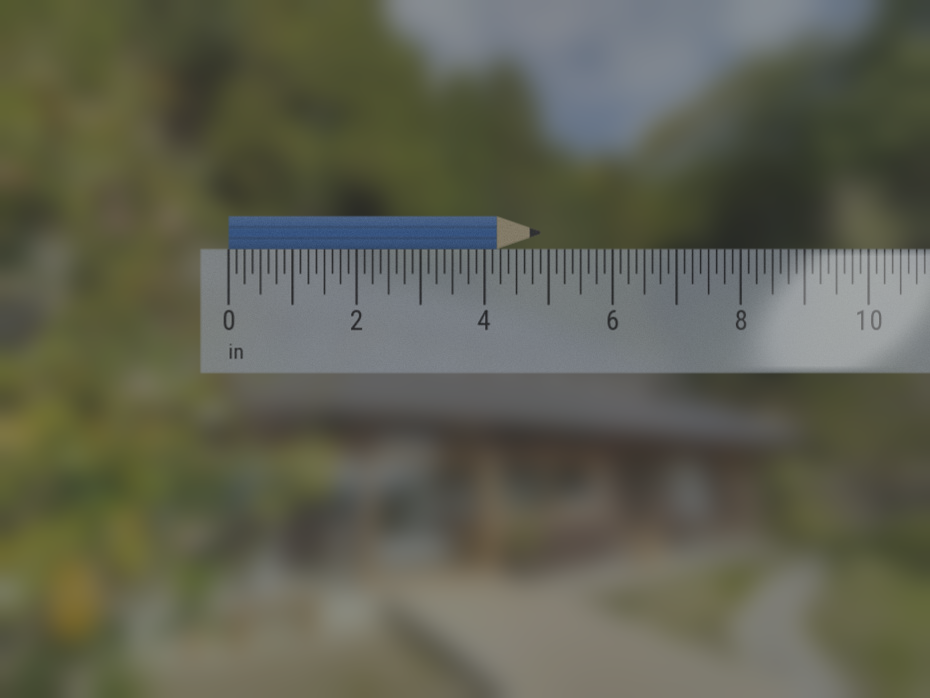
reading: 4.875,in
